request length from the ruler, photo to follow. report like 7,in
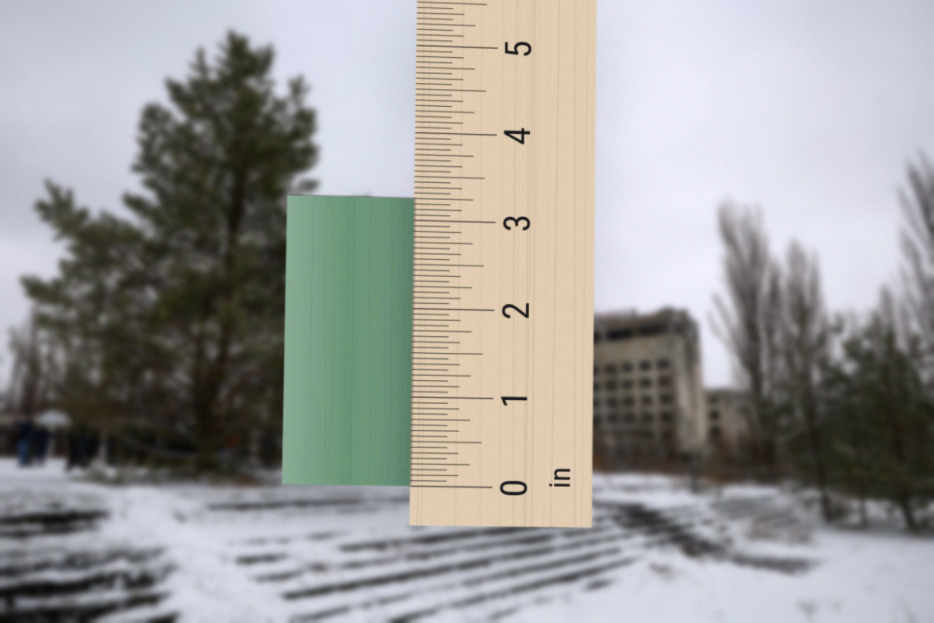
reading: 3.25,in
